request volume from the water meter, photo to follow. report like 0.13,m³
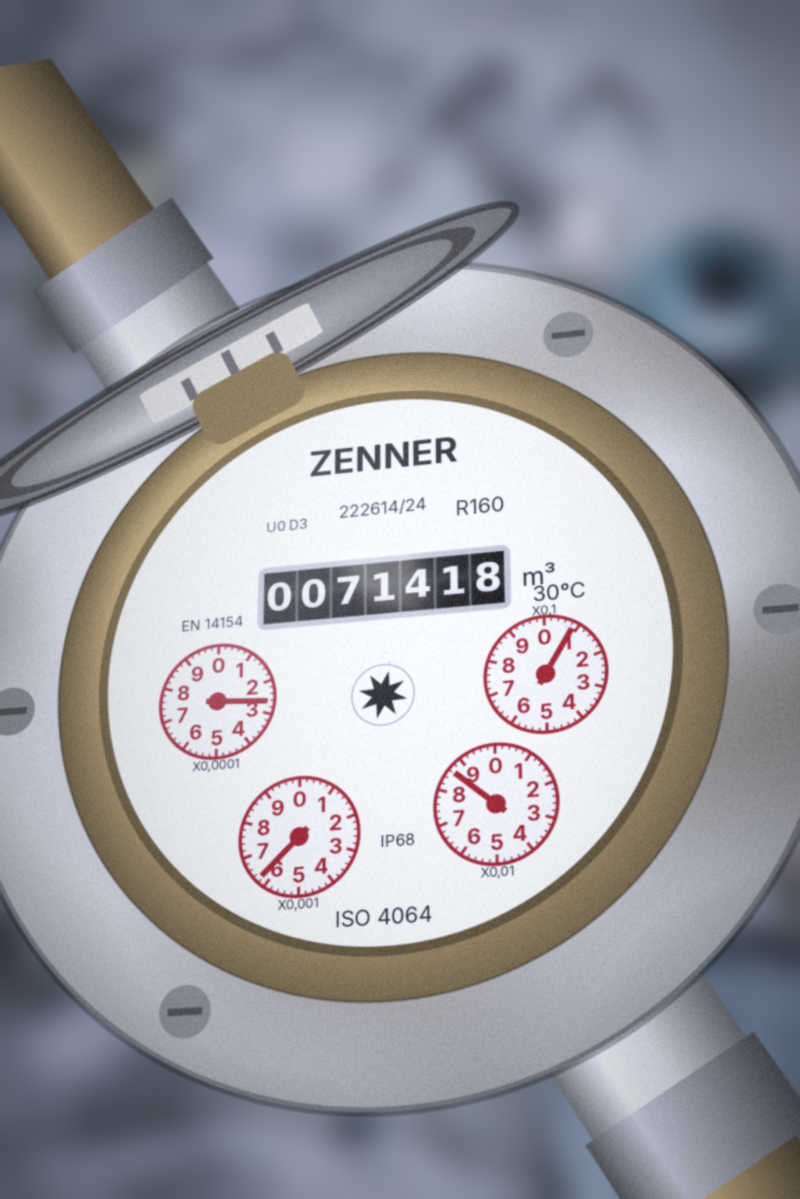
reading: 71418.0862,m³
